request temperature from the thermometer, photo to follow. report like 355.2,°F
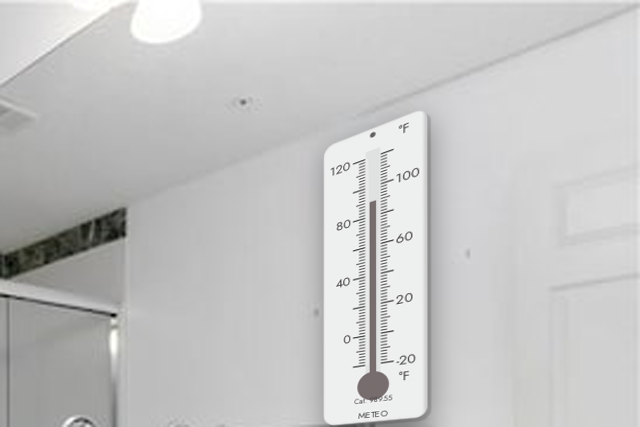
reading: 90,°F
